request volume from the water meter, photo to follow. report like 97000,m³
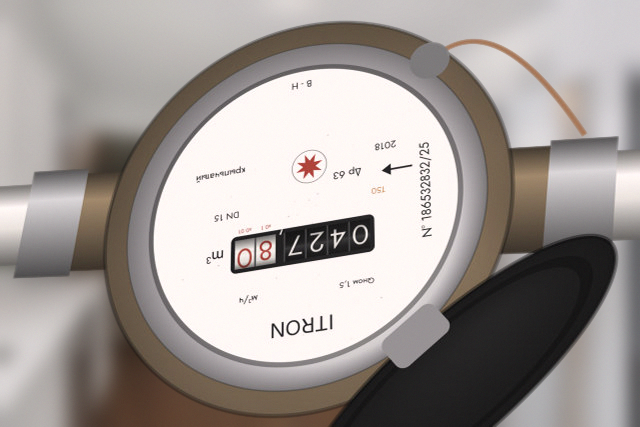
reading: 427.80,m³
